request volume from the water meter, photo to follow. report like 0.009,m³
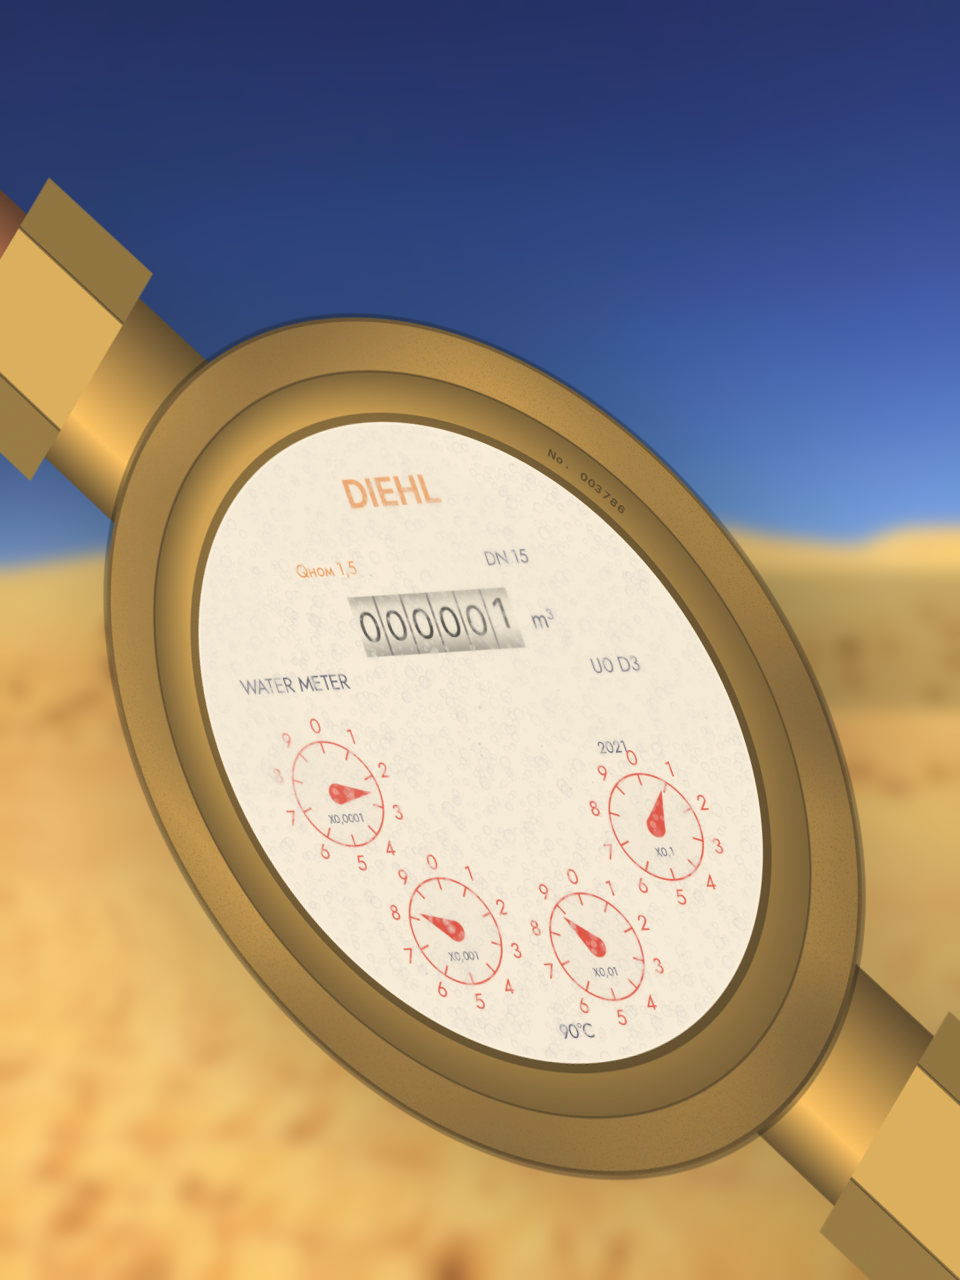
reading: 1.0882,m³
